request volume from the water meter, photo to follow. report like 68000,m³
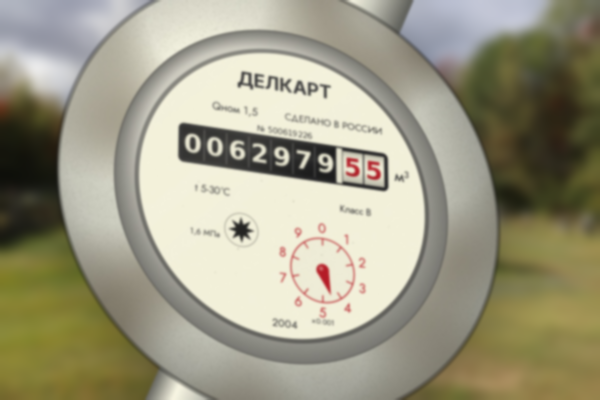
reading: 62979.554,m³
